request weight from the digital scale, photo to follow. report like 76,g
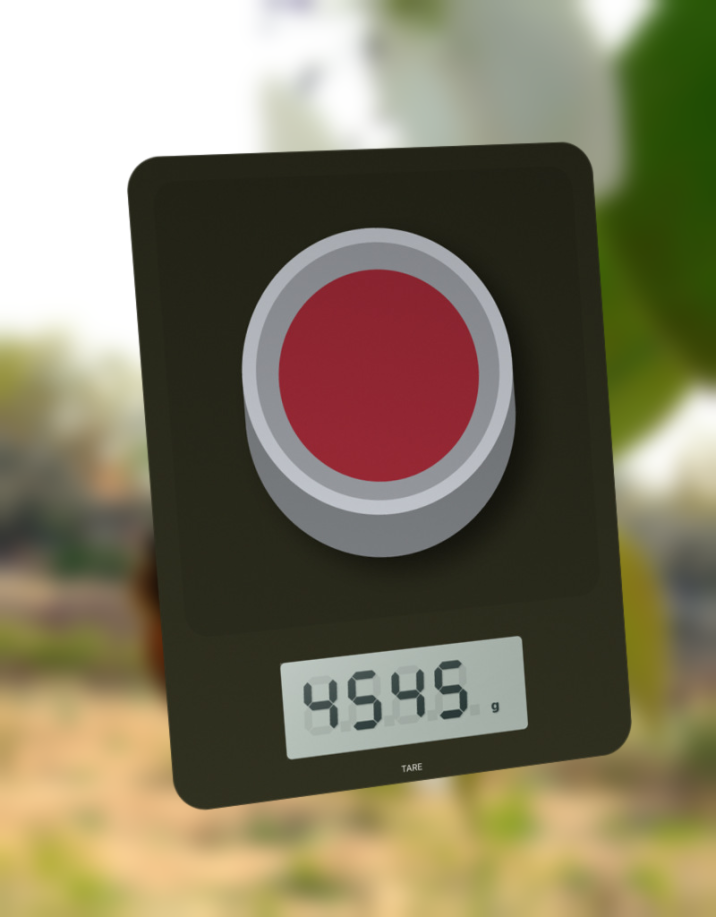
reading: 4545,g
